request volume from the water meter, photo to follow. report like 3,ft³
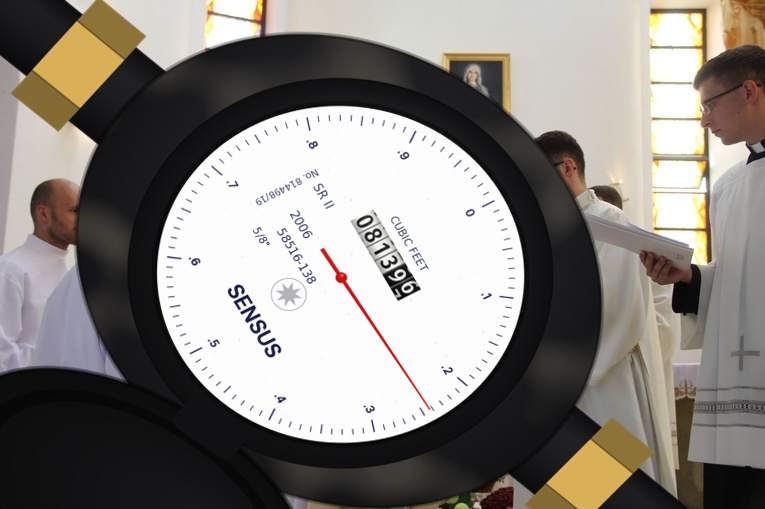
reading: 81396.24,ft³
